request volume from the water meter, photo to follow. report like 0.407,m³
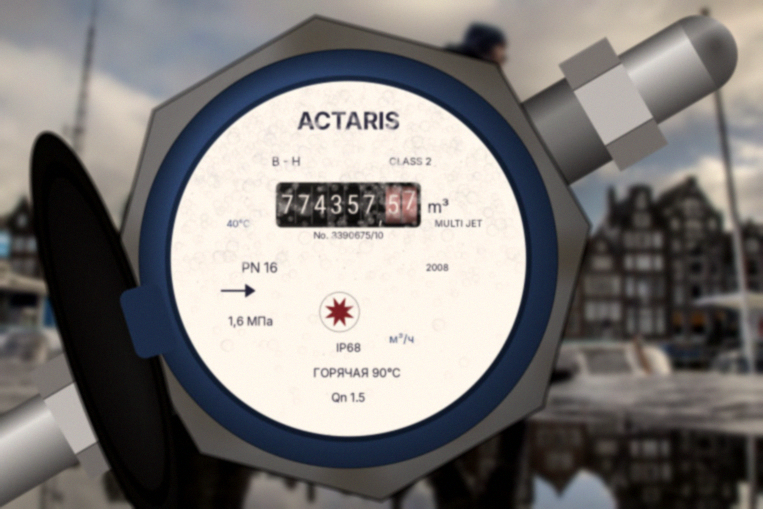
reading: 774357.57,m³
